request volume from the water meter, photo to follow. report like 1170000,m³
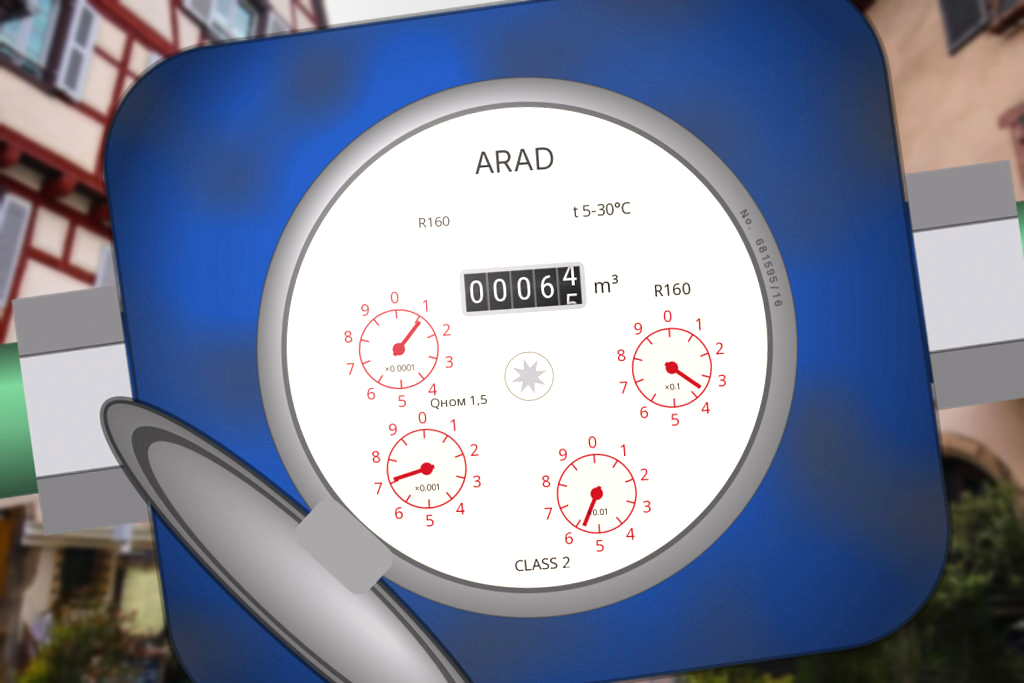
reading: 64.3571,m³
